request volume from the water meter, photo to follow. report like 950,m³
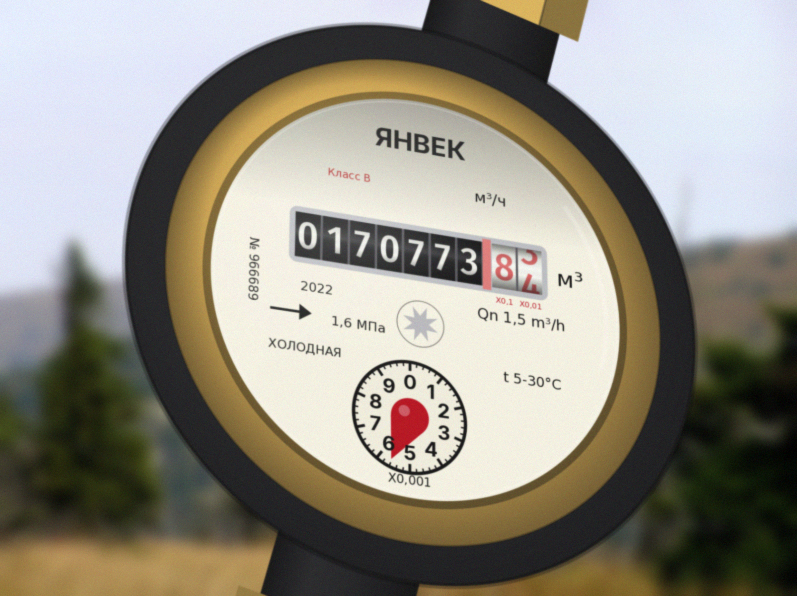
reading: 170773.835,m³
